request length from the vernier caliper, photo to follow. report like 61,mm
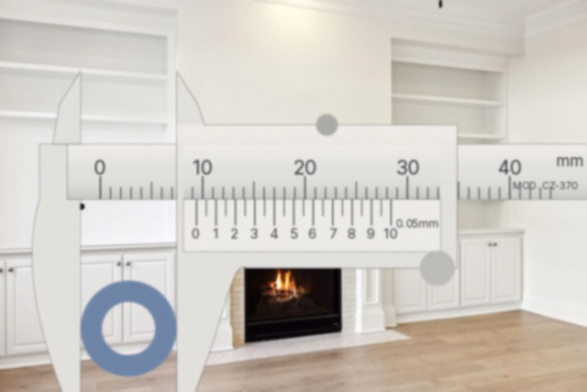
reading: 9.4,mm
